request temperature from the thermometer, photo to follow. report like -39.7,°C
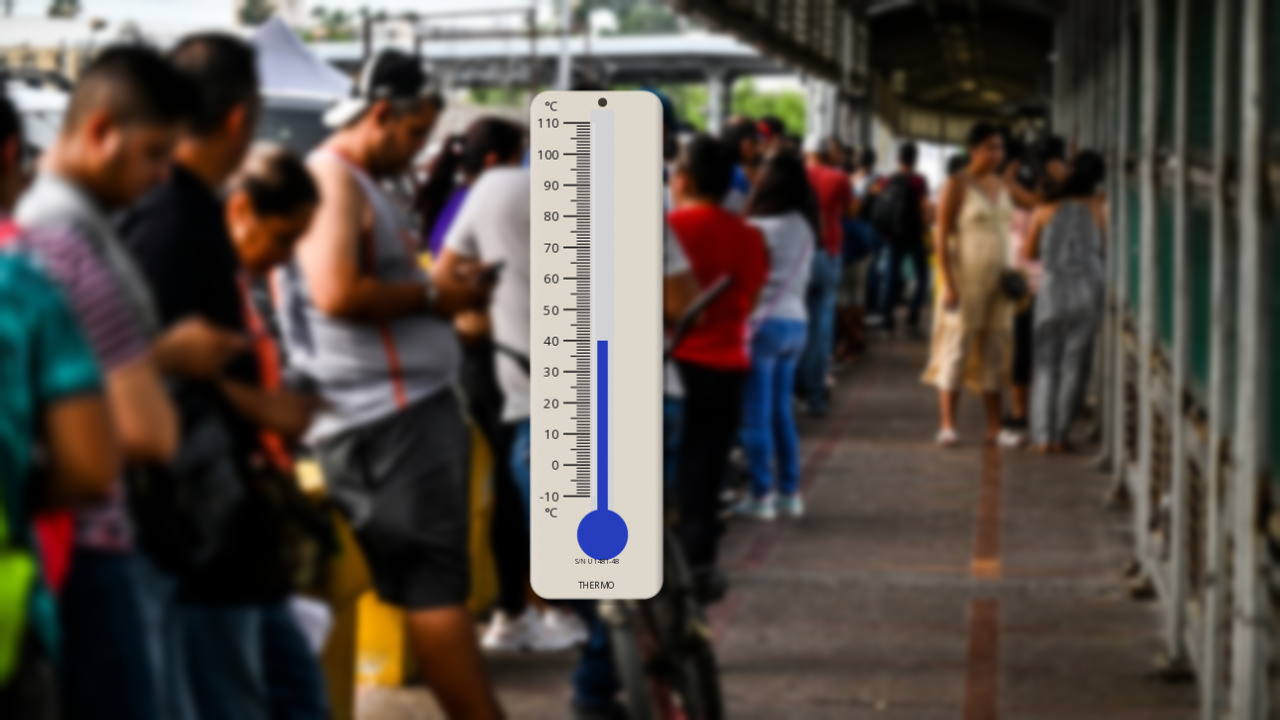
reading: 40,°C
